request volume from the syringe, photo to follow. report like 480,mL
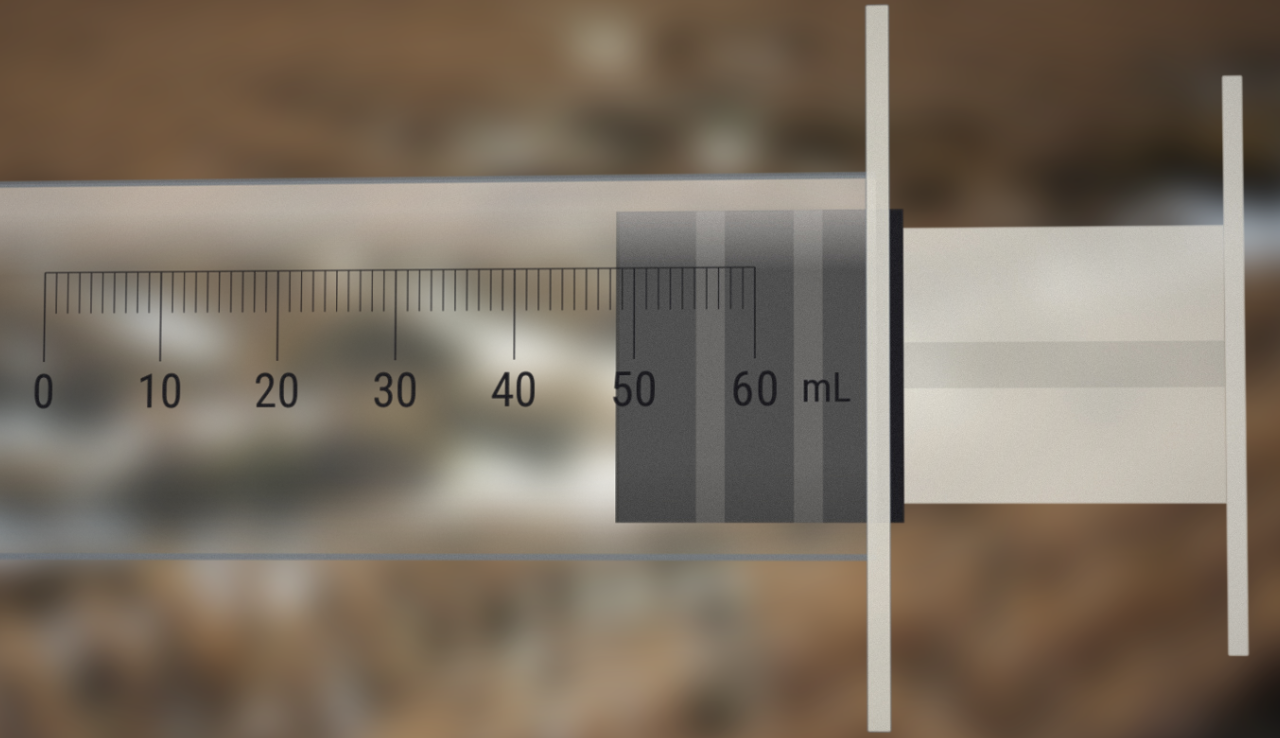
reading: 48.5,mL
